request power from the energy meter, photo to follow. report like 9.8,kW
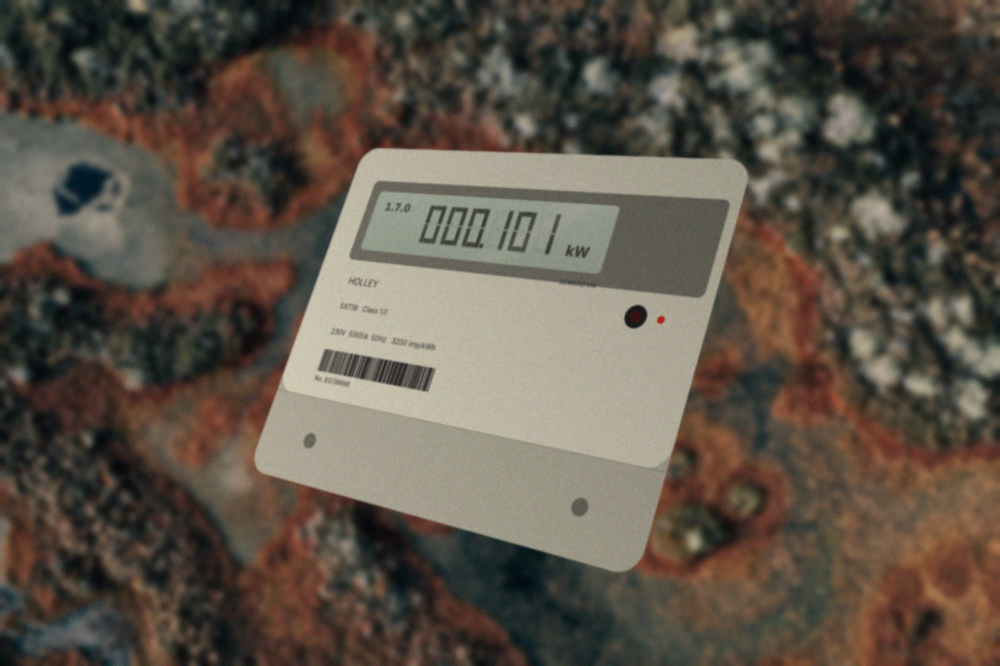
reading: 0.101,kW
